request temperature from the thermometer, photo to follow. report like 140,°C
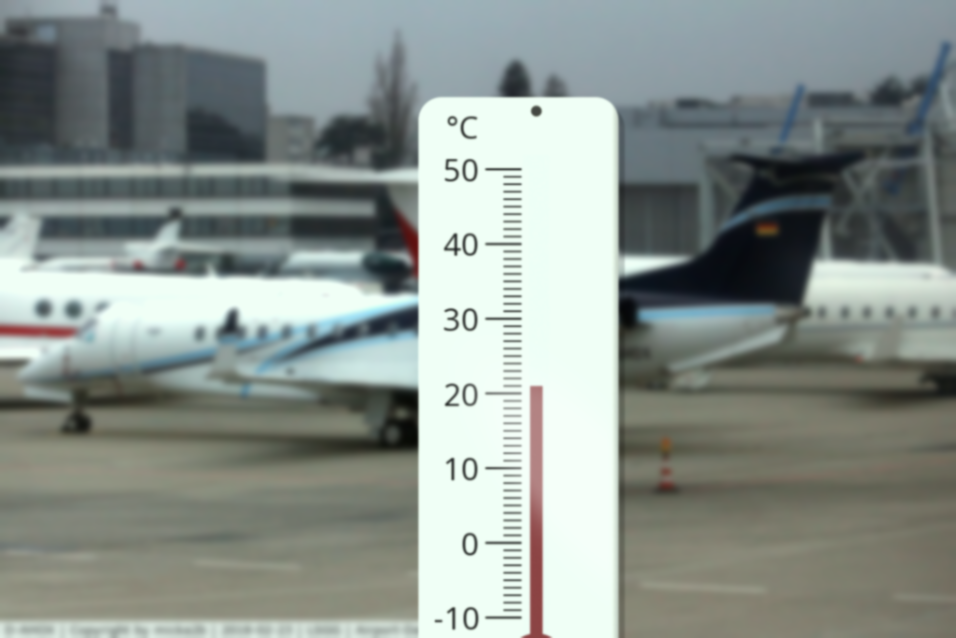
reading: 21,°C
